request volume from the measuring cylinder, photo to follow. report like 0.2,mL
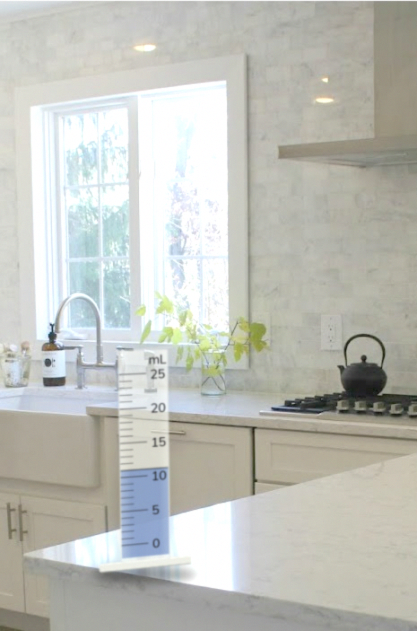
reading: 11,mL
